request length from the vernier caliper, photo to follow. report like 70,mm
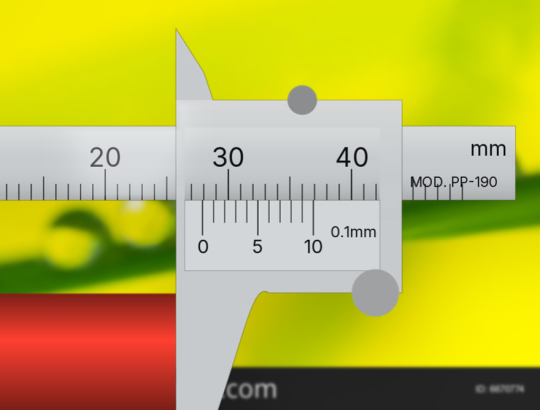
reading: 27.9,mm
